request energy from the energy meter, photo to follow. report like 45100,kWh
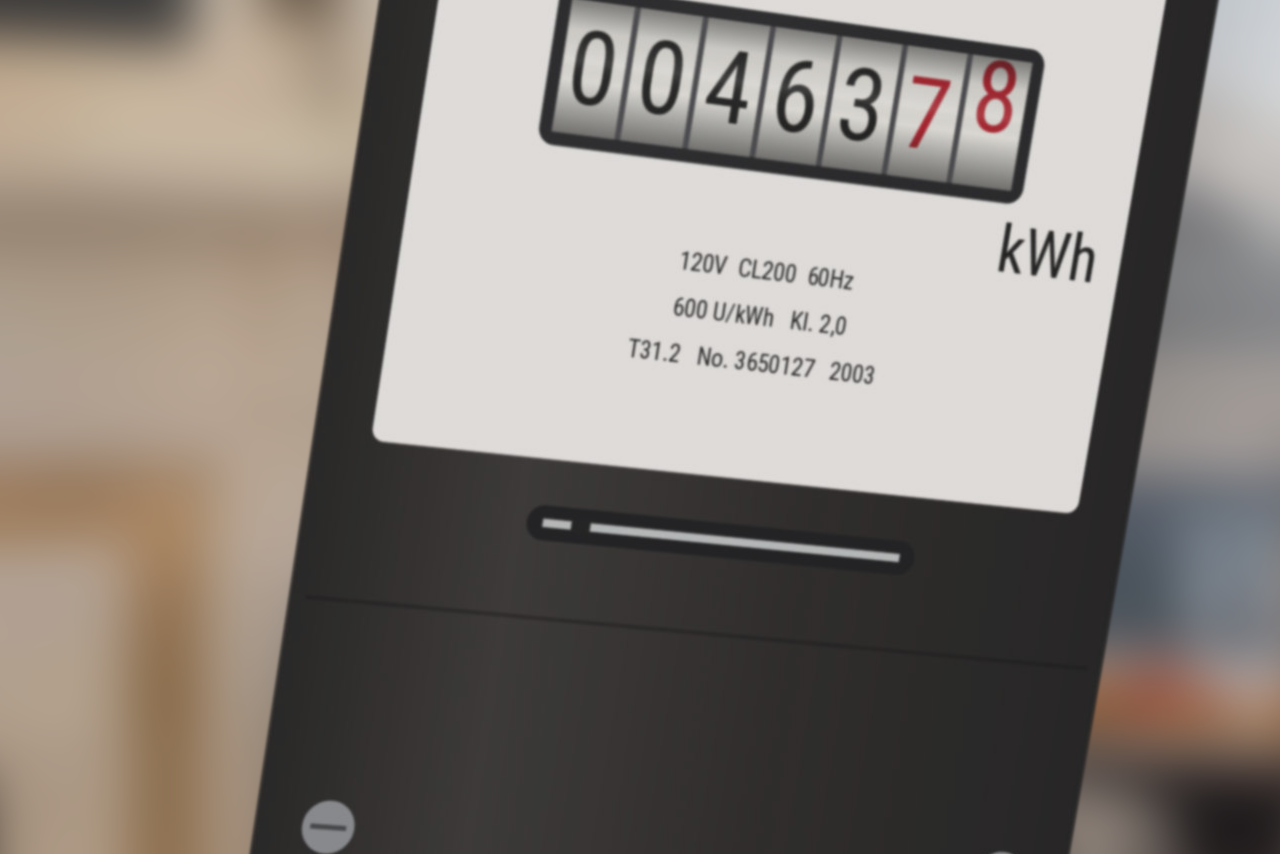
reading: 463.78,kWh
